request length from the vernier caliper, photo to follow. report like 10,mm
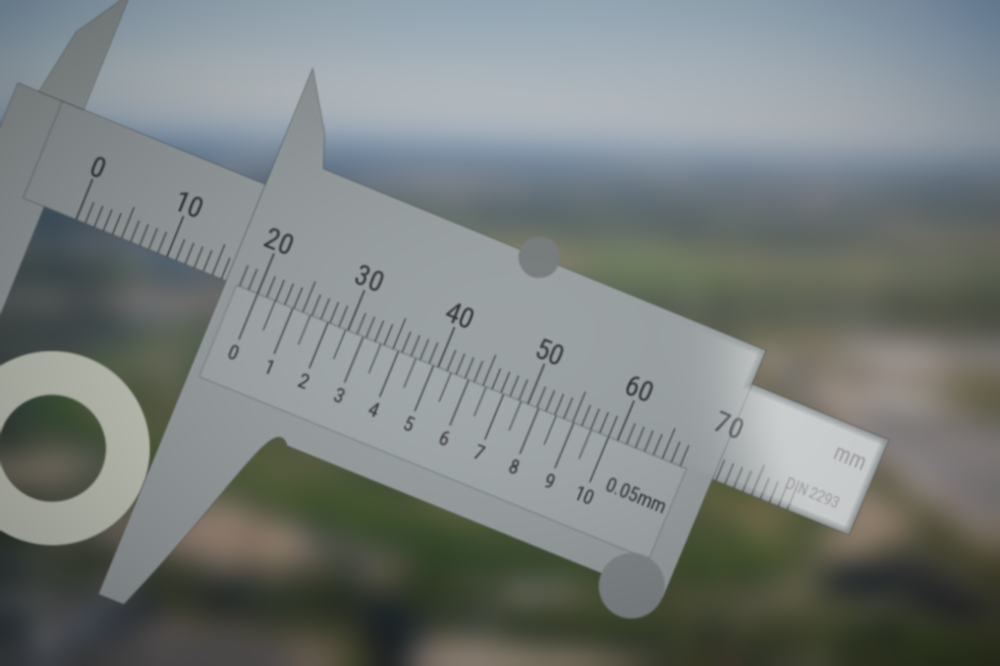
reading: 20.0,mm
